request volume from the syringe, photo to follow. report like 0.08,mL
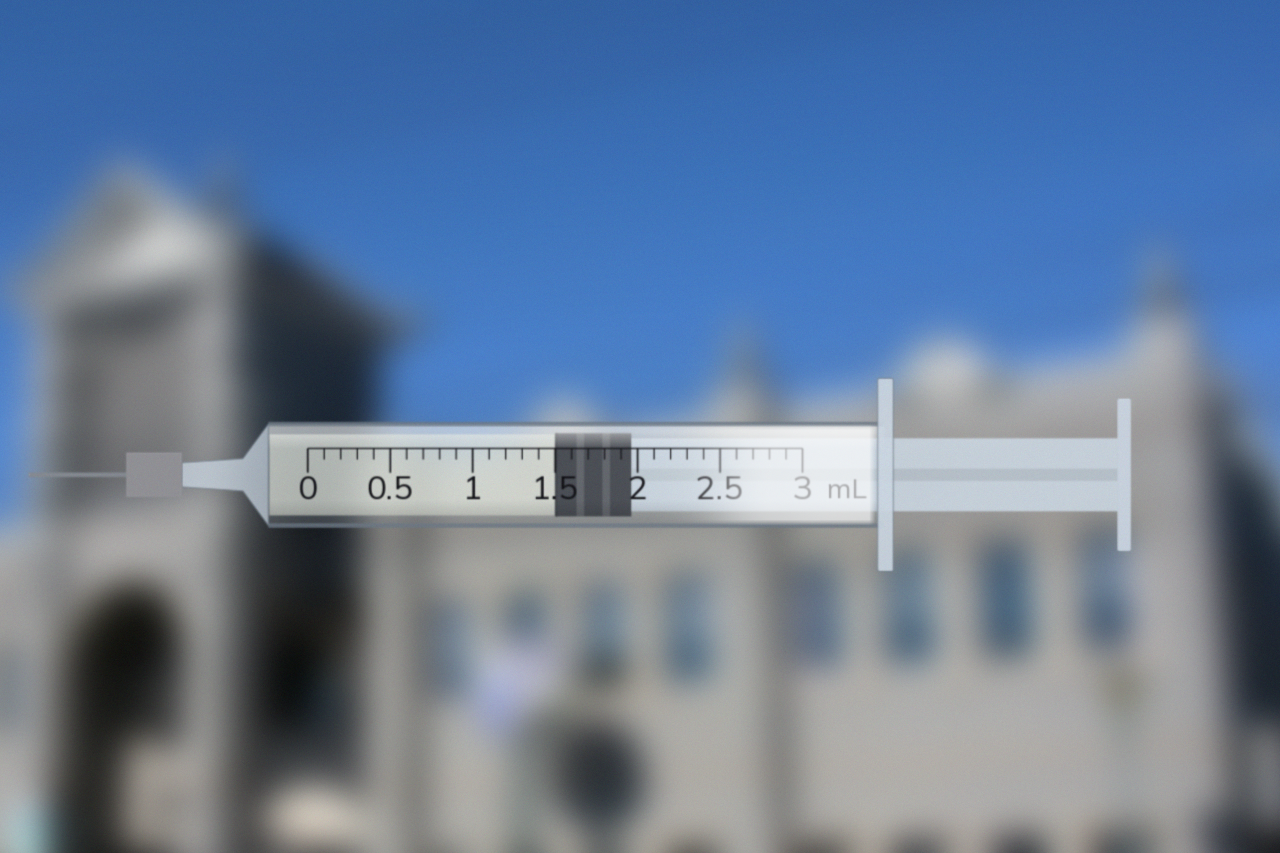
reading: 1.5,mL
